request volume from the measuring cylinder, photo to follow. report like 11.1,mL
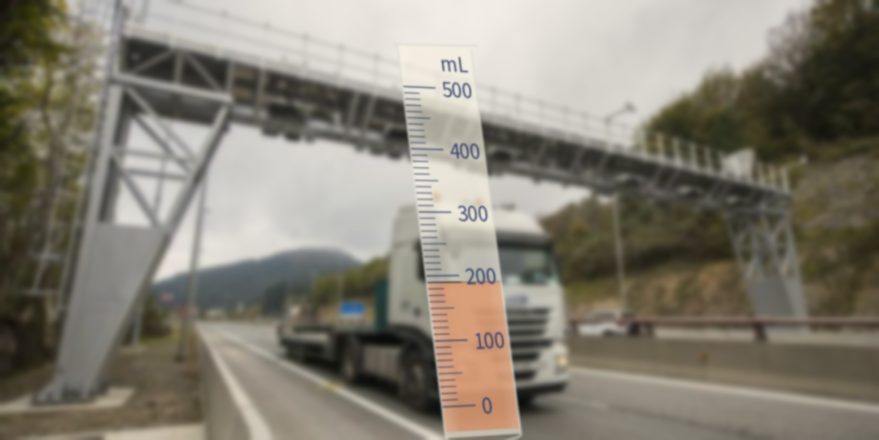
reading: 190,mL
